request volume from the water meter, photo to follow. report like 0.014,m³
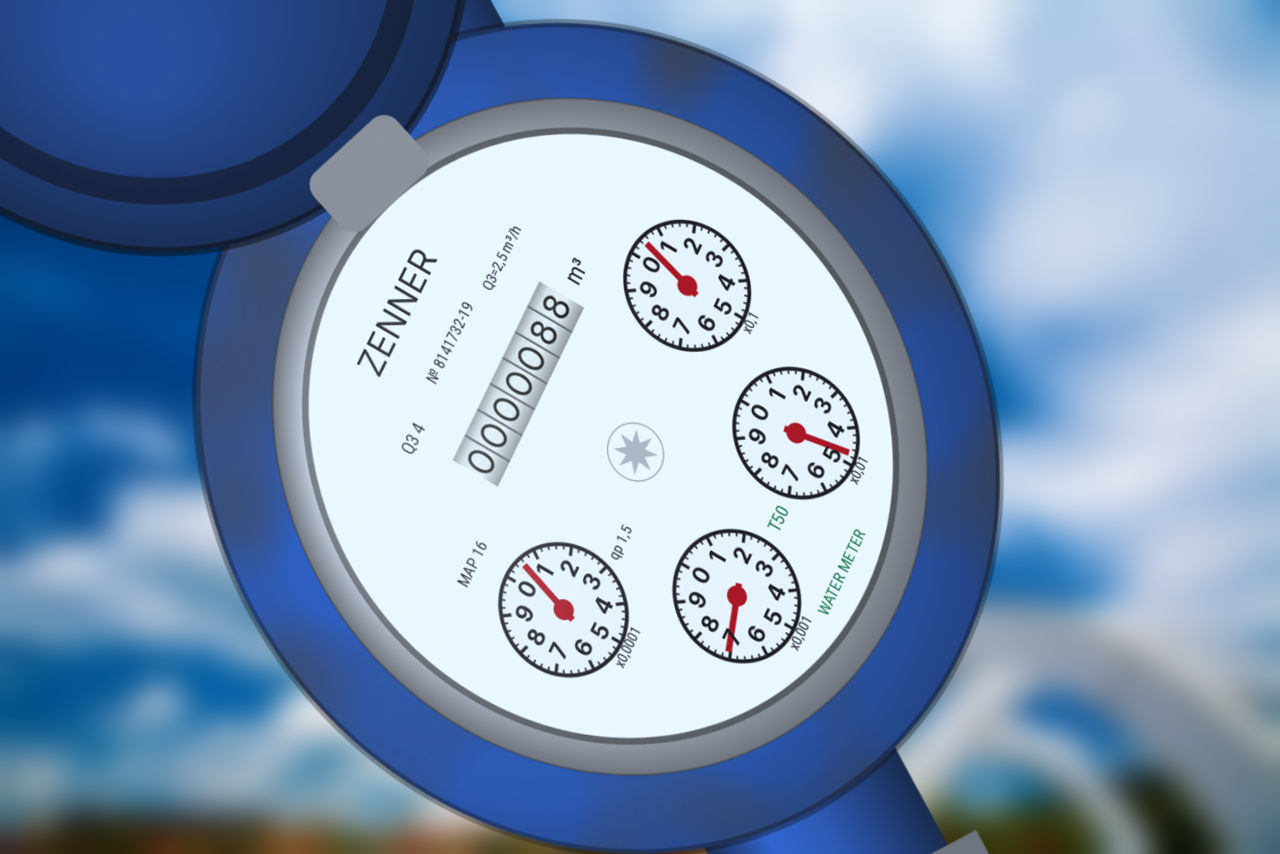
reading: 88.0470,m³
